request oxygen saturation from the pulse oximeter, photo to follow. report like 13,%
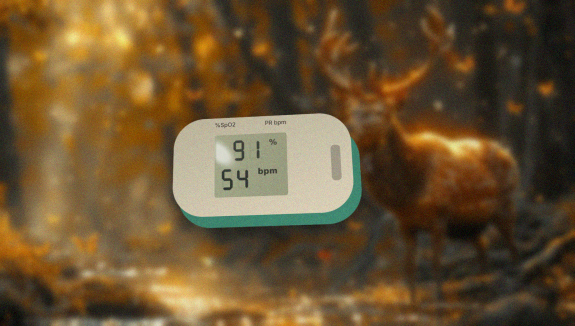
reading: 91,%
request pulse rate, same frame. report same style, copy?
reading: 54,bpm
